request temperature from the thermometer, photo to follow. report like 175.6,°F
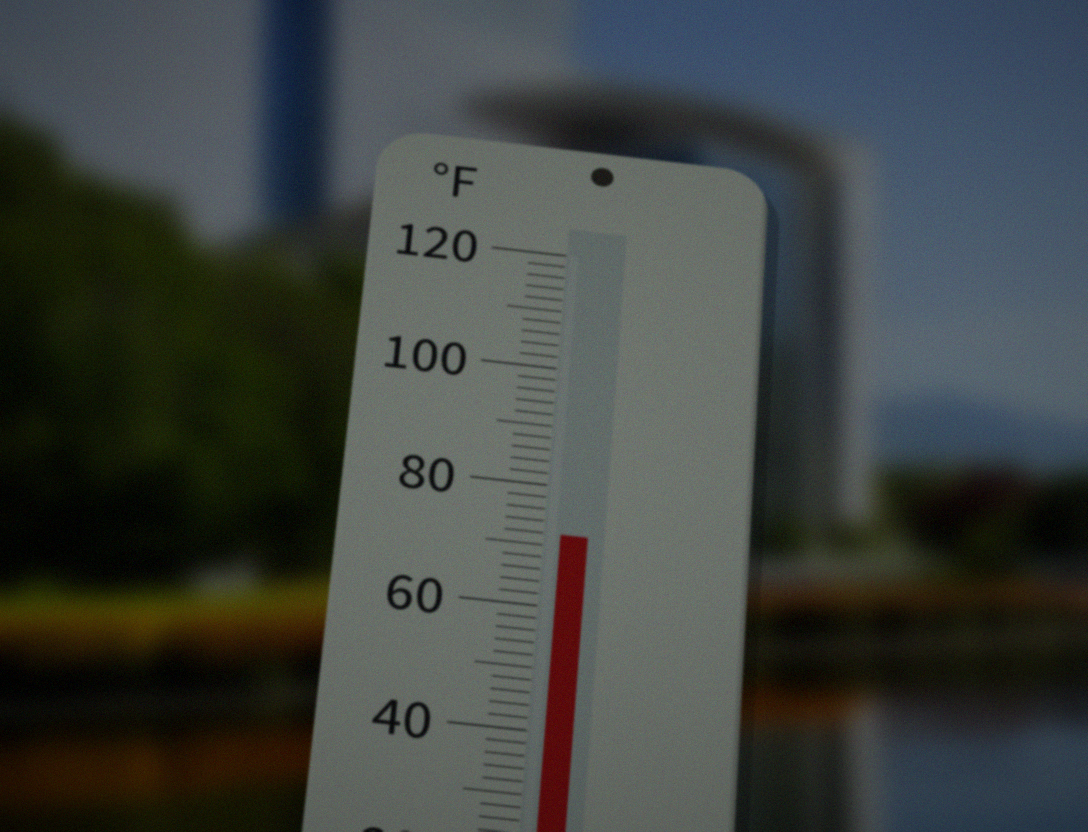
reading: 72,°F
